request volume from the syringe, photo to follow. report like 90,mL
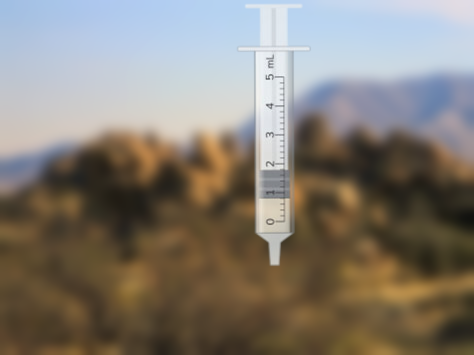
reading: 0.8,mL
